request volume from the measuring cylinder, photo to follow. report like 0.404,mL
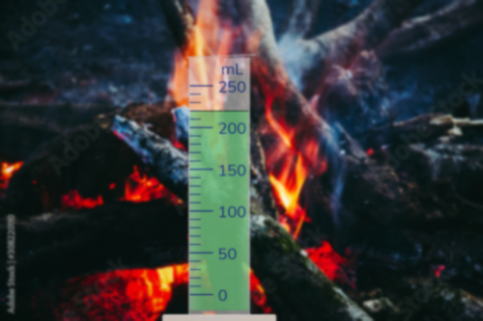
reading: 220,mL
